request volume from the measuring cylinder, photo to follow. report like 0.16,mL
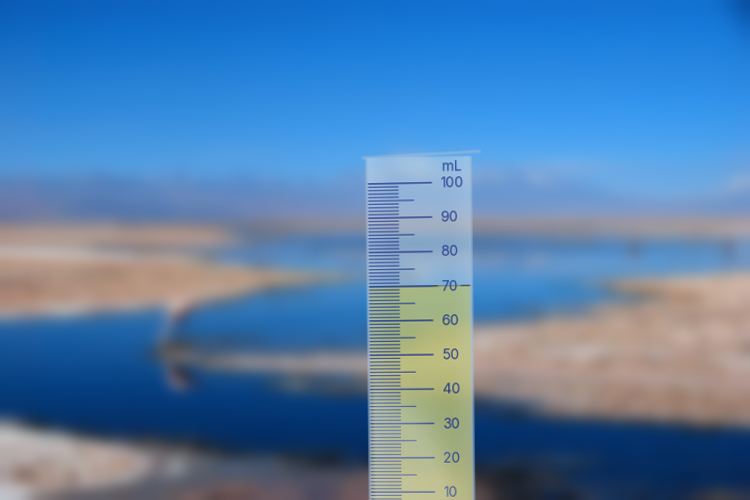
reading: 70,mL
